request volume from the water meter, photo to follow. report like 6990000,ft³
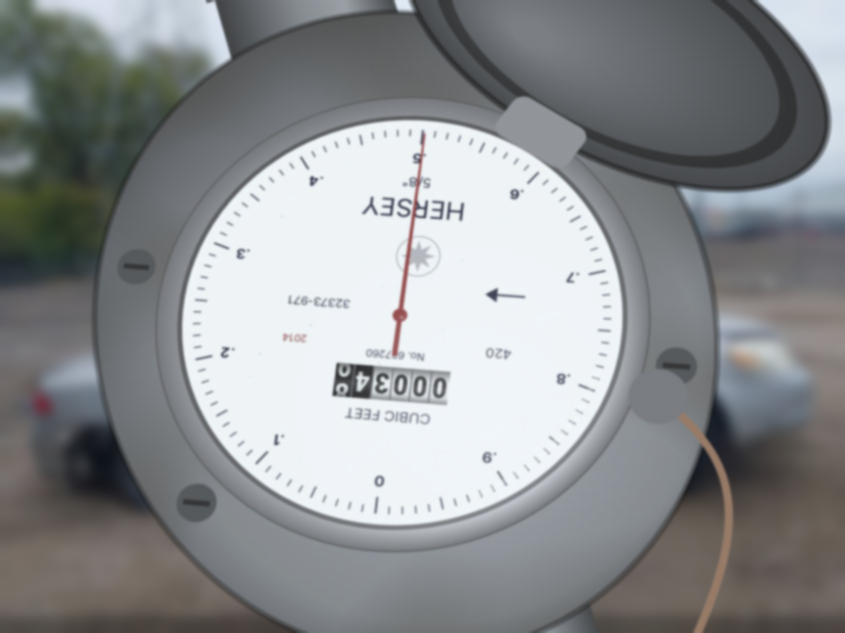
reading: 348.50,ft³
